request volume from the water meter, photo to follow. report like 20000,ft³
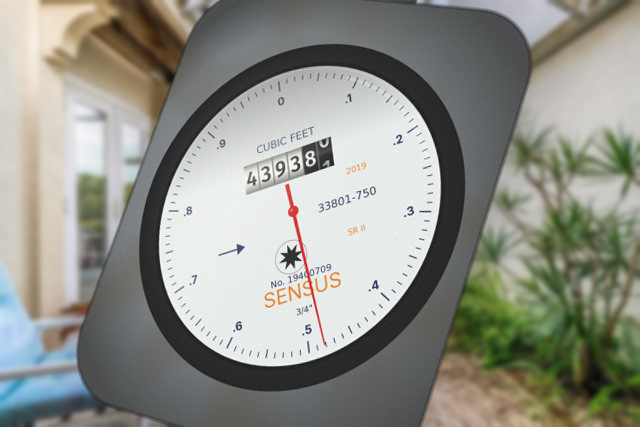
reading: 439380.48,ft³
